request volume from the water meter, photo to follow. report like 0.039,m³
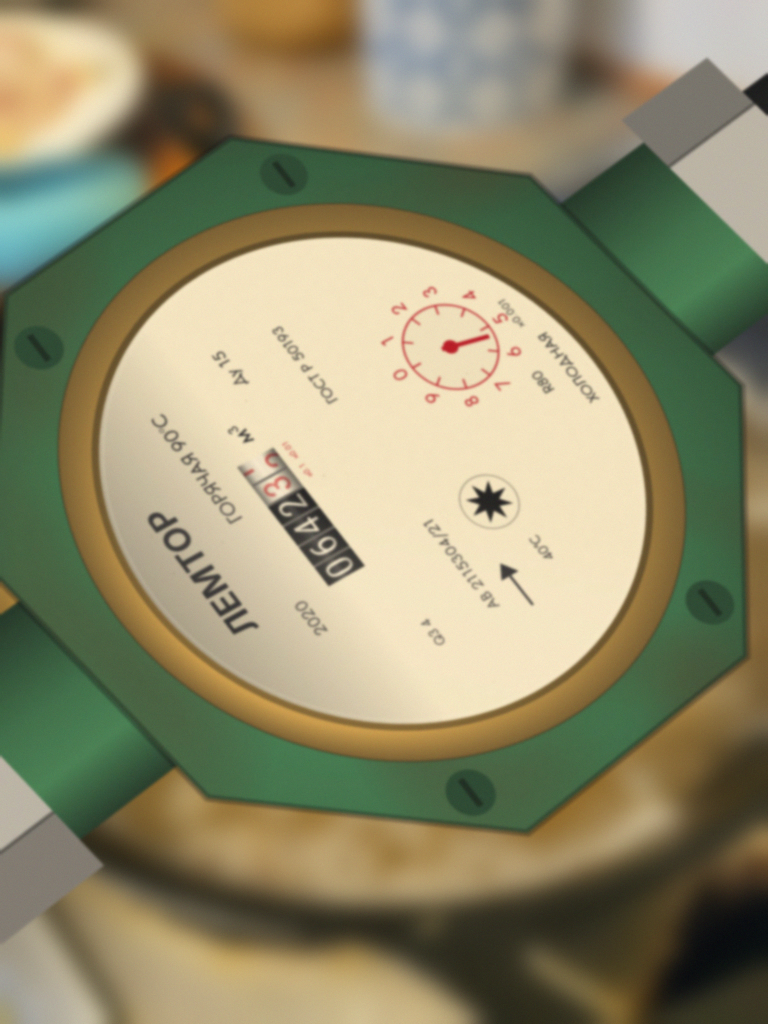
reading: 642.315,m³
